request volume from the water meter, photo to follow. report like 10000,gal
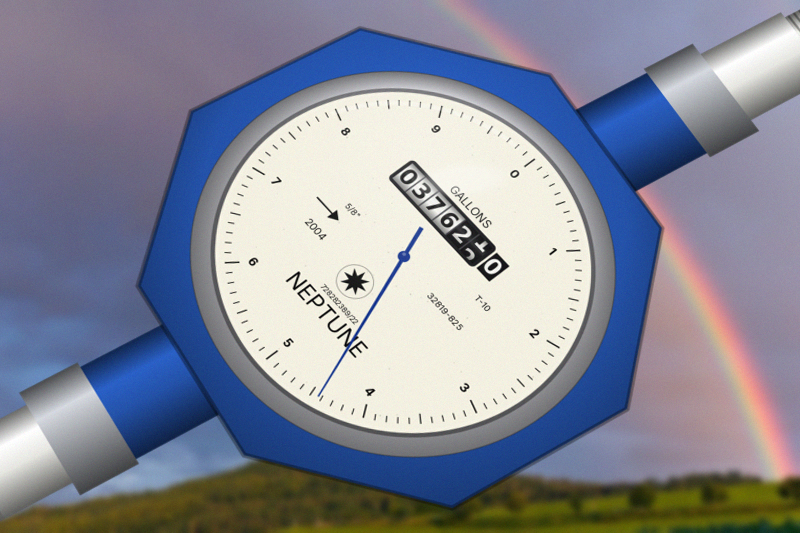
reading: 376214.4,gal
